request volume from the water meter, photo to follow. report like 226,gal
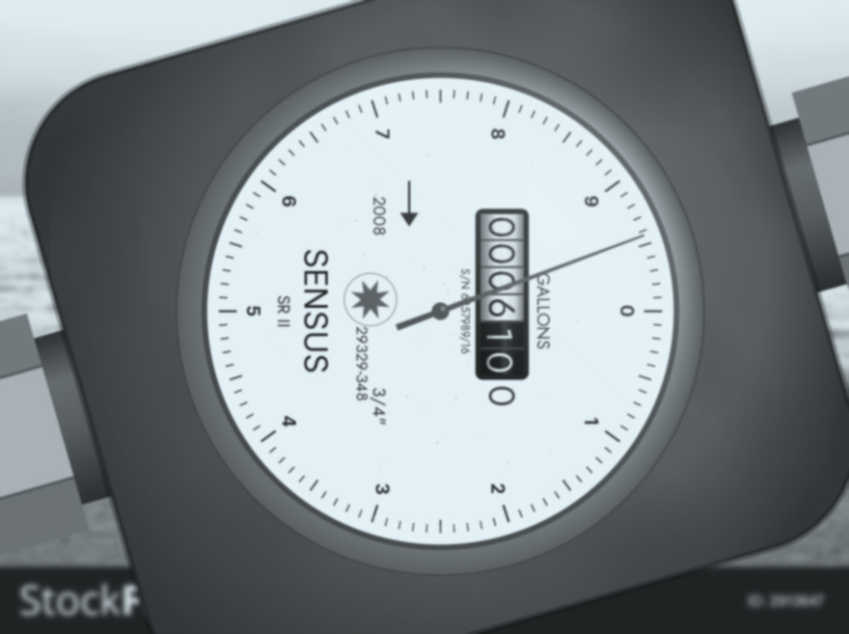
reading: 6099.4,gal
